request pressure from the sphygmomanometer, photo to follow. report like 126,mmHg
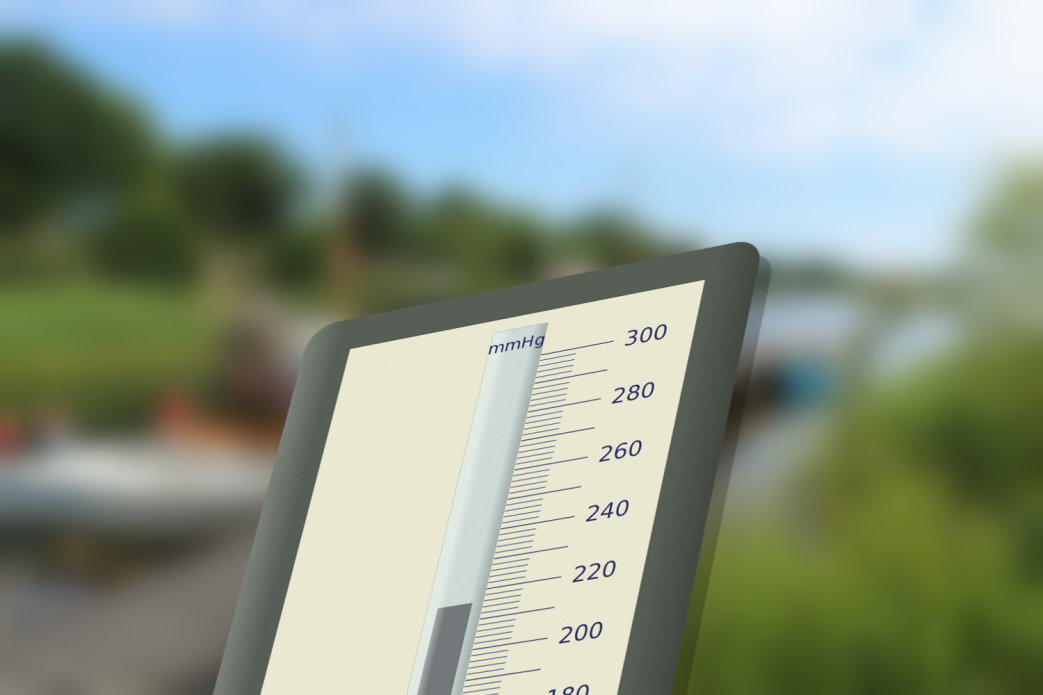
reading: 216,mmHg
